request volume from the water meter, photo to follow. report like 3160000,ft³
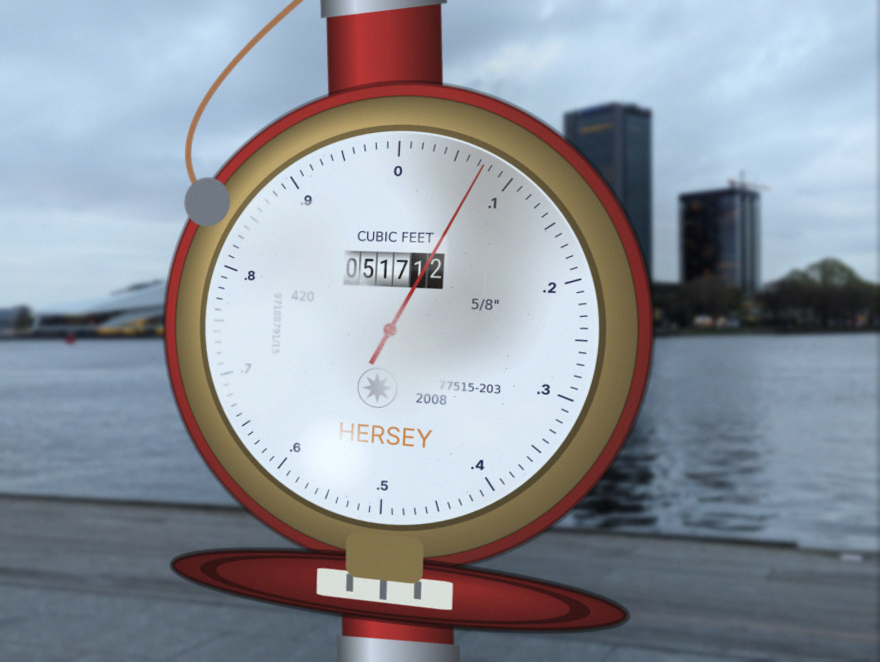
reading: 51712.07,ft³
